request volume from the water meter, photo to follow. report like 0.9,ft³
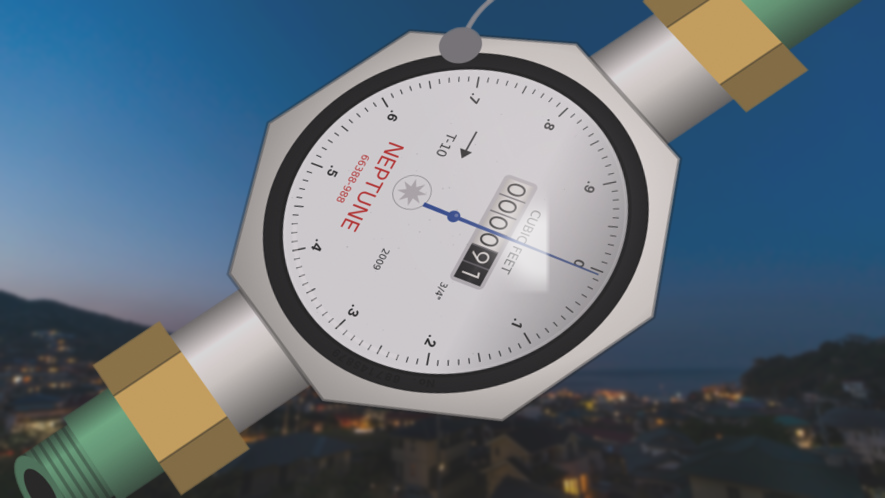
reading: 91.00,ft³
